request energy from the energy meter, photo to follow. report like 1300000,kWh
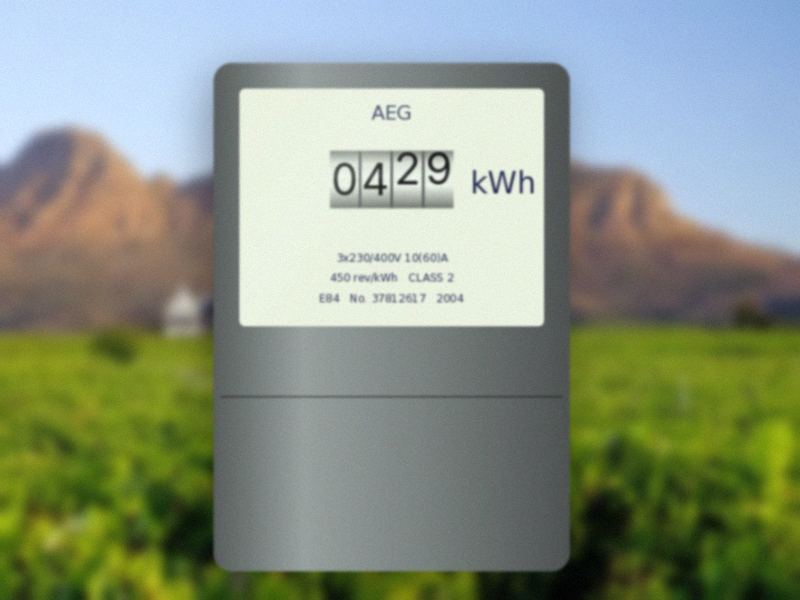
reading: 429,kWh
